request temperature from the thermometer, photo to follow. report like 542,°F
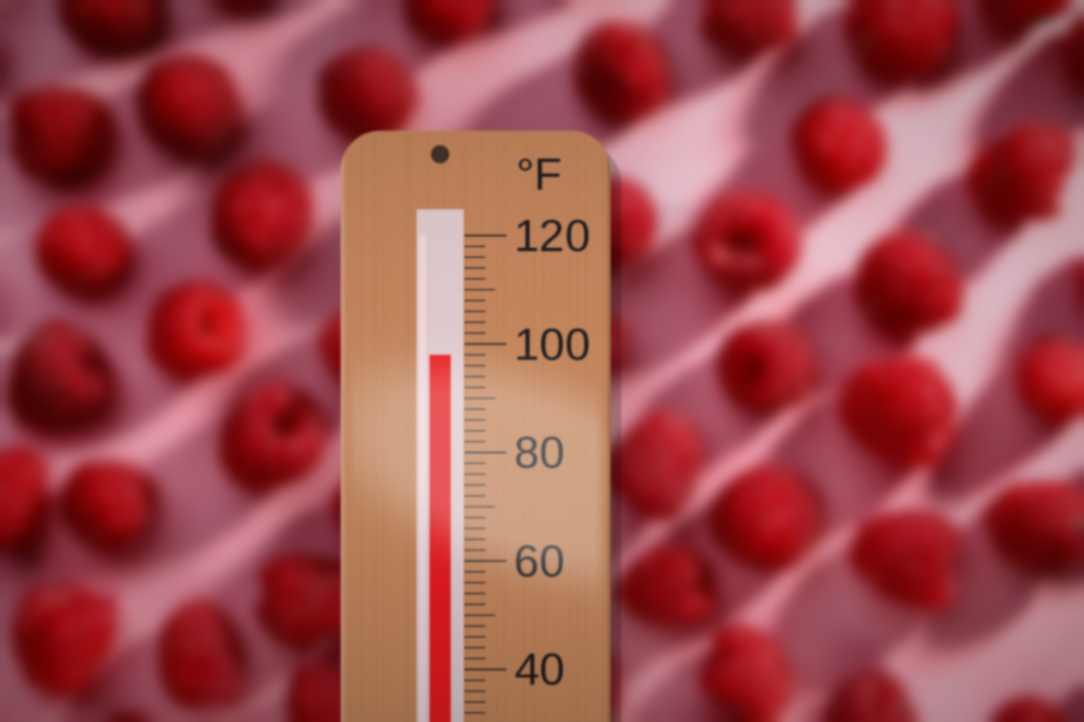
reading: 98,°F
